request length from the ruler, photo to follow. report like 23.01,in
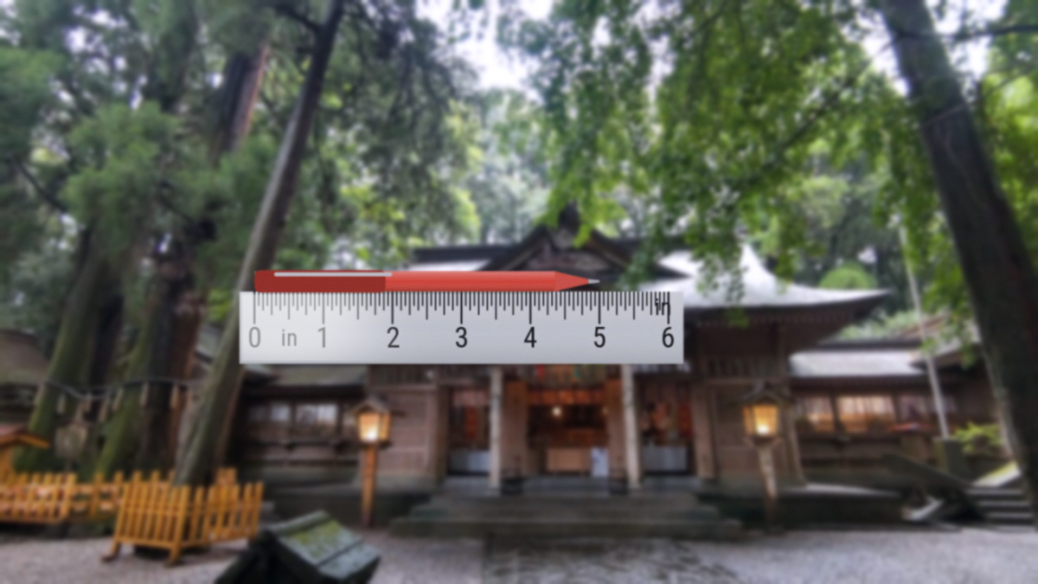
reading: 5,in
